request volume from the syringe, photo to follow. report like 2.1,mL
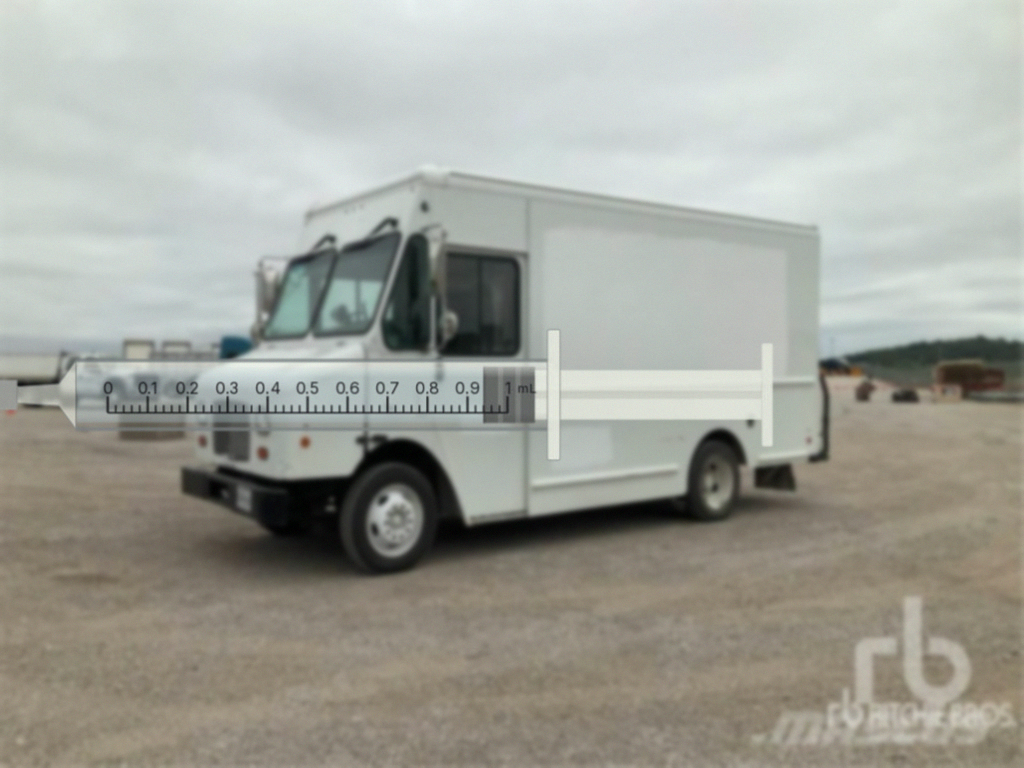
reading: 0.94,mL
